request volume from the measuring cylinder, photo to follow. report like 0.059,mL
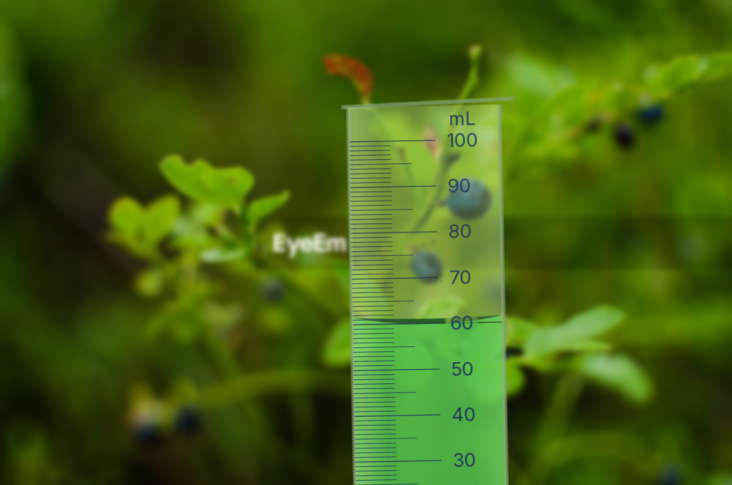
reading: 60,mL
